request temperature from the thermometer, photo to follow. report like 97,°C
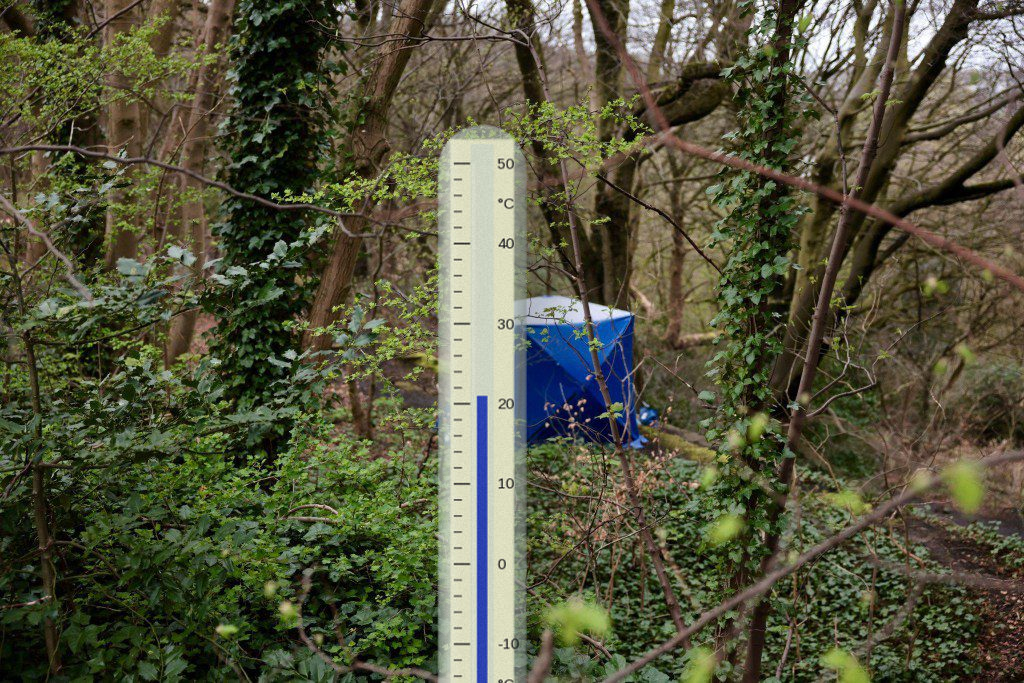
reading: 21,°C
